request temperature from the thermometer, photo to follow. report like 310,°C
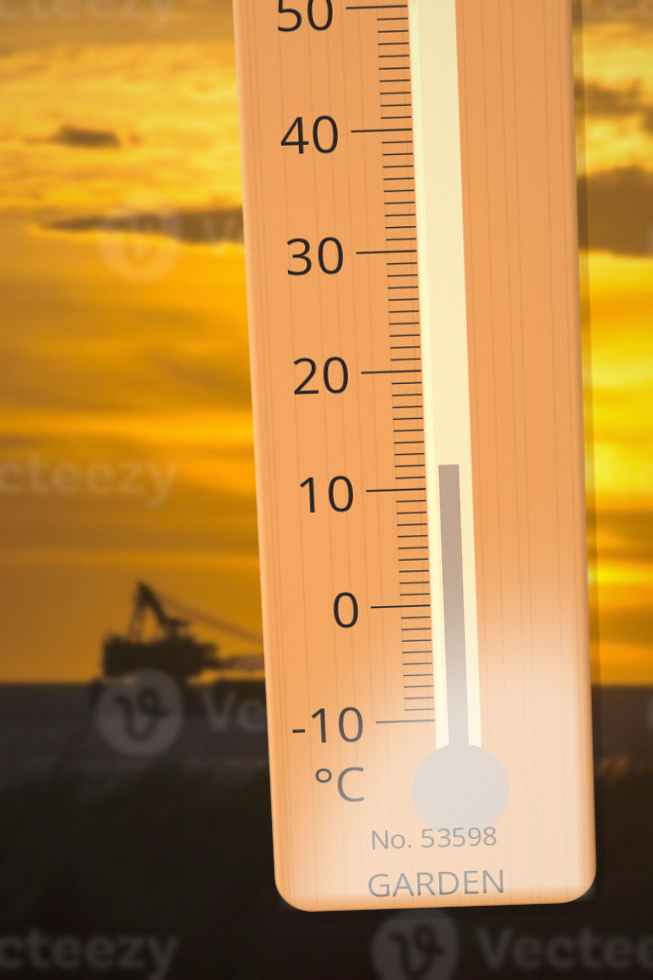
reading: 12,°C
